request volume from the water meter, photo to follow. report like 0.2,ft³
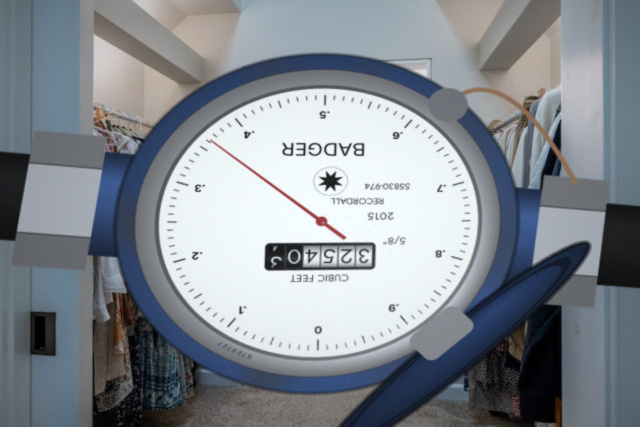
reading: 325403.36,ft³
